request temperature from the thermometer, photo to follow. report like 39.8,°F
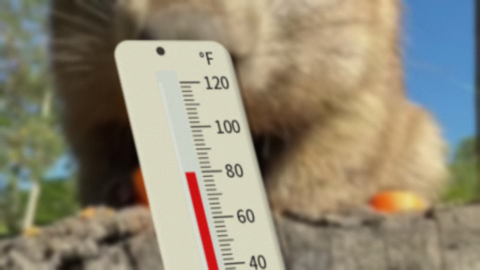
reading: 80,°F
